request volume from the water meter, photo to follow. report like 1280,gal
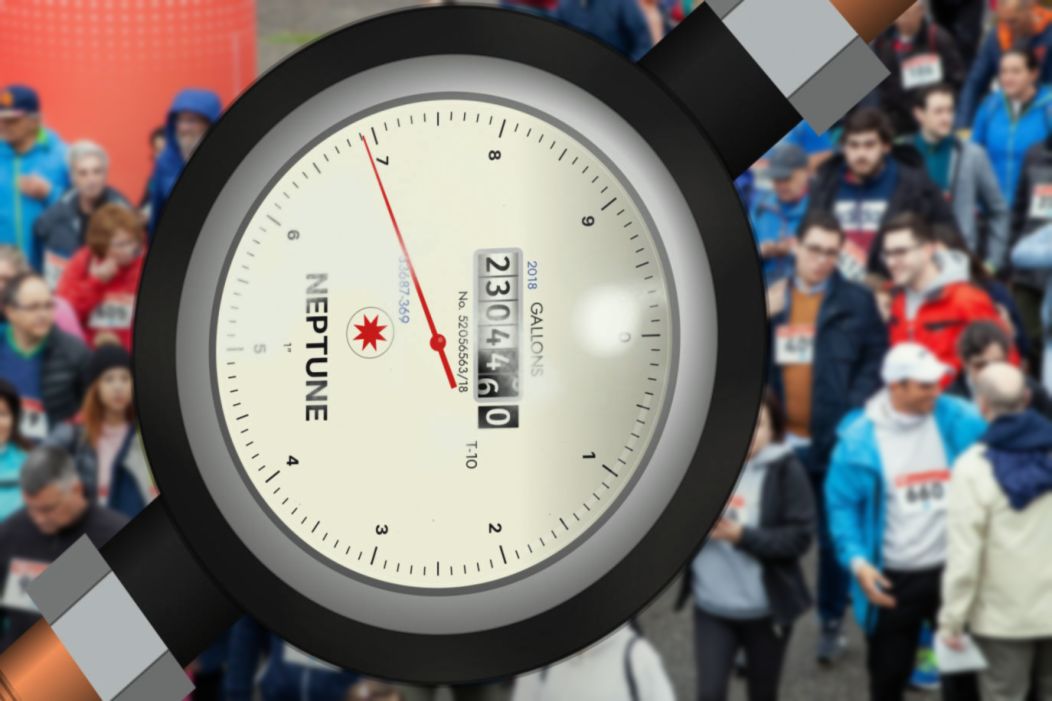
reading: 2304456.9,gal
